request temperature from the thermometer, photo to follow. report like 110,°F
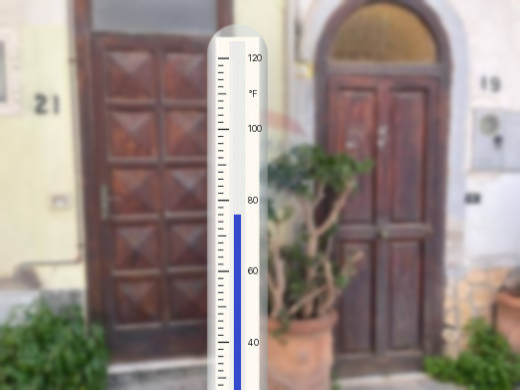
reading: 76,°F
